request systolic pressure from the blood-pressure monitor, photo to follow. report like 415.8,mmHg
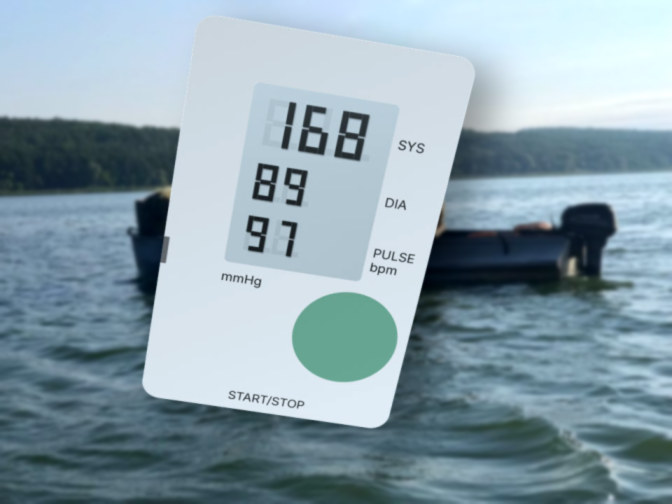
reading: 168,mmHg
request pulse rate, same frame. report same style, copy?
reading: 97,bpm
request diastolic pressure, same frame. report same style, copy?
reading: 89,mmHg
